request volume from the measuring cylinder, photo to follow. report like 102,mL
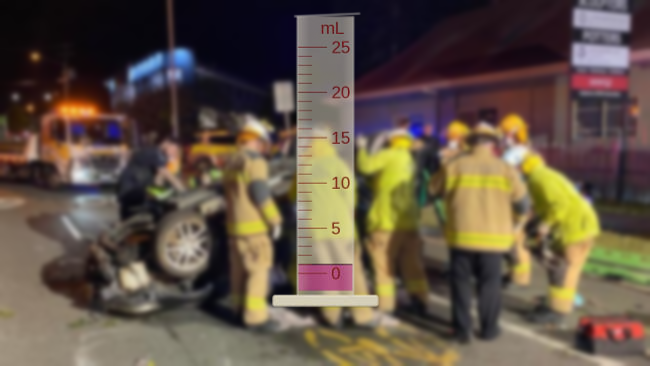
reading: 1,mL
